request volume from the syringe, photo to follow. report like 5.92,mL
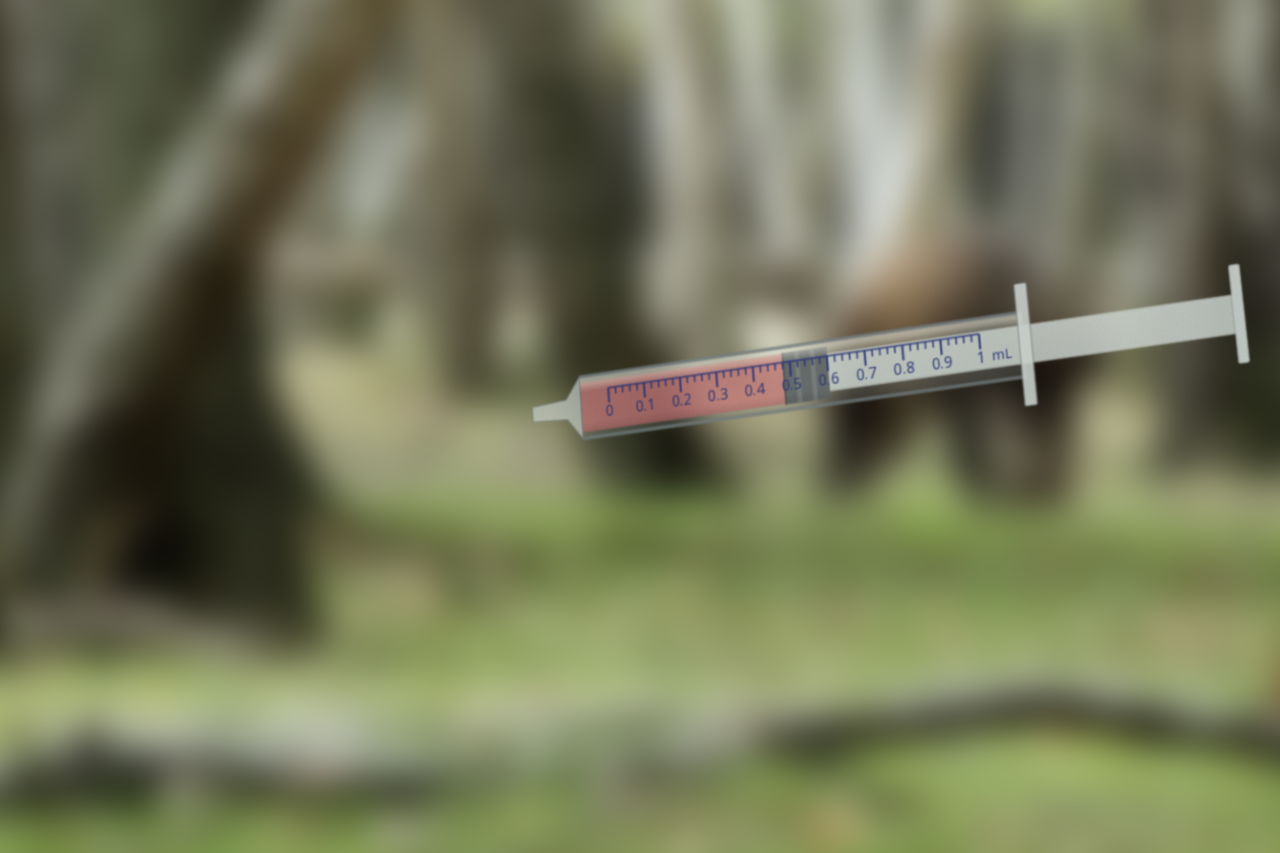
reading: 0.48,mL
